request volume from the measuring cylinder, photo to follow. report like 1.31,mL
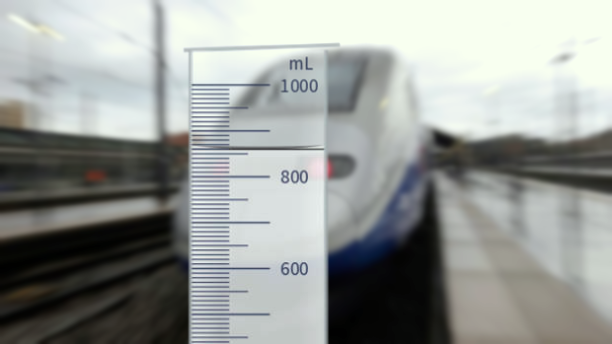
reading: 860,mL
